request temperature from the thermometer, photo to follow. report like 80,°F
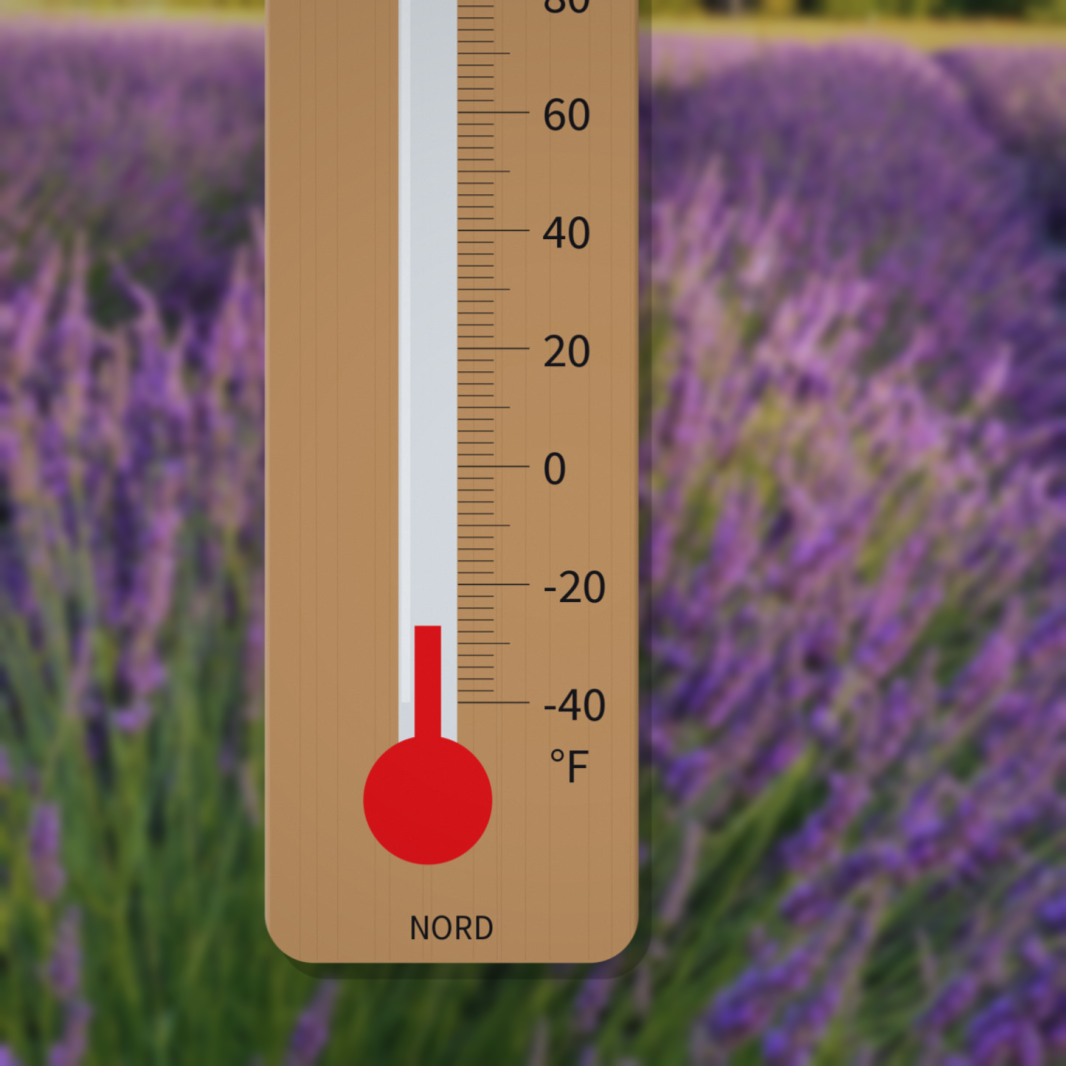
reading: -27,°F
